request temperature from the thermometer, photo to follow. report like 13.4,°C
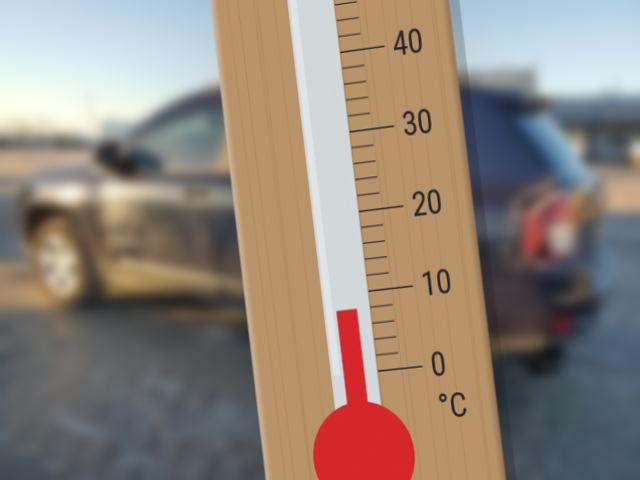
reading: 8,°C
